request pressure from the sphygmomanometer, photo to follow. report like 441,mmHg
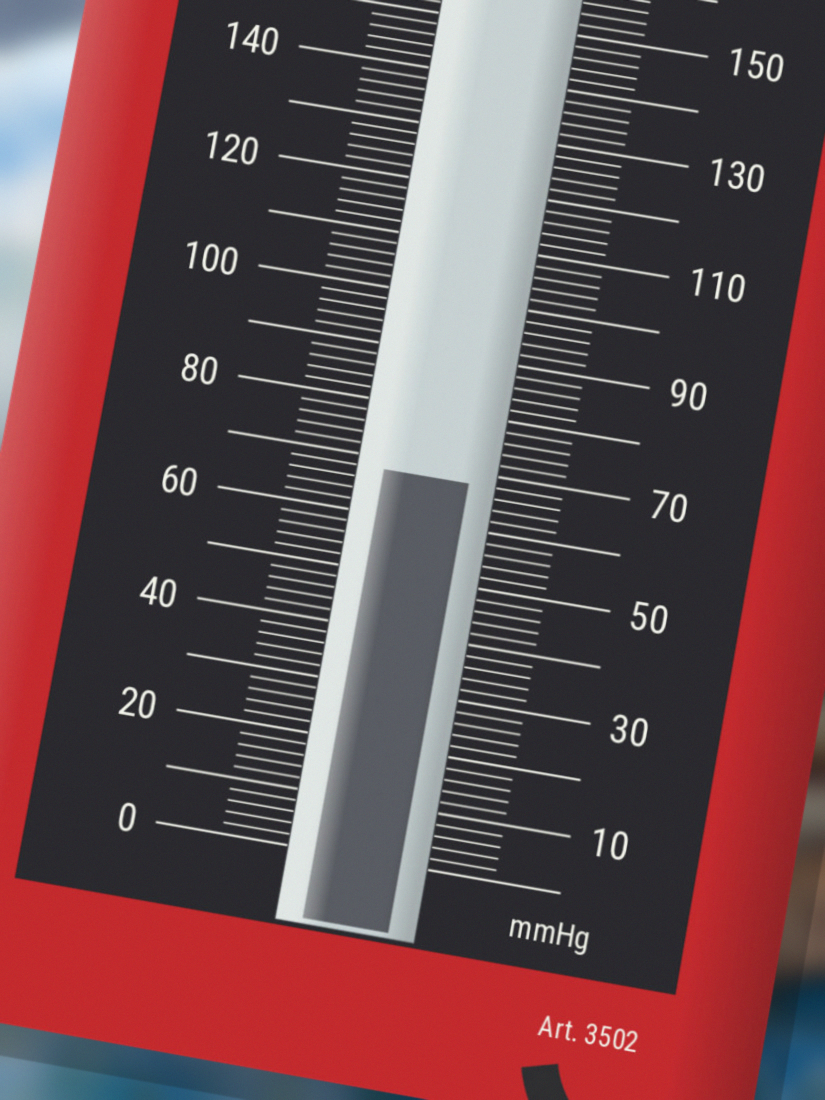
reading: 68,mmHg
